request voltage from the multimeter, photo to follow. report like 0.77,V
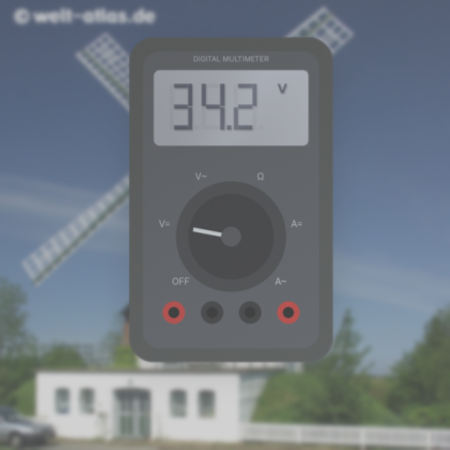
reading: 34.2,V
